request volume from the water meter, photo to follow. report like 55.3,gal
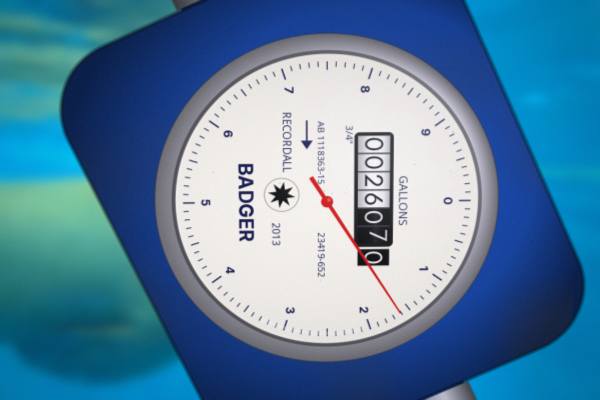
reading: 26071.6,gal
